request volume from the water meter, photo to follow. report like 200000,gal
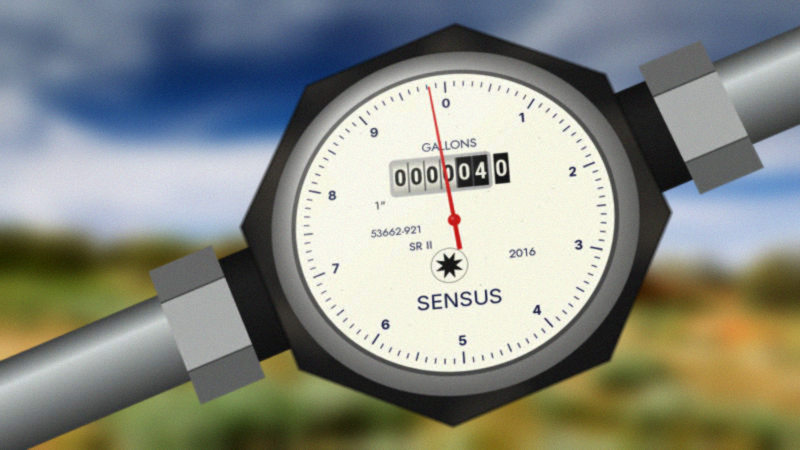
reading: 39.8,gal
